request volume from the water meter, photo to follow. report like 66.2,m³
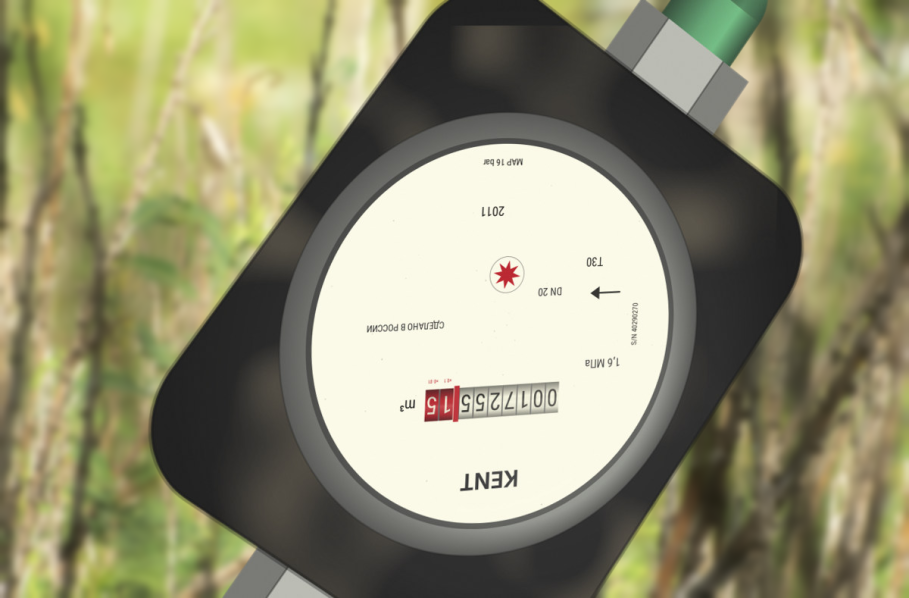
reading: 17255.15,m³
